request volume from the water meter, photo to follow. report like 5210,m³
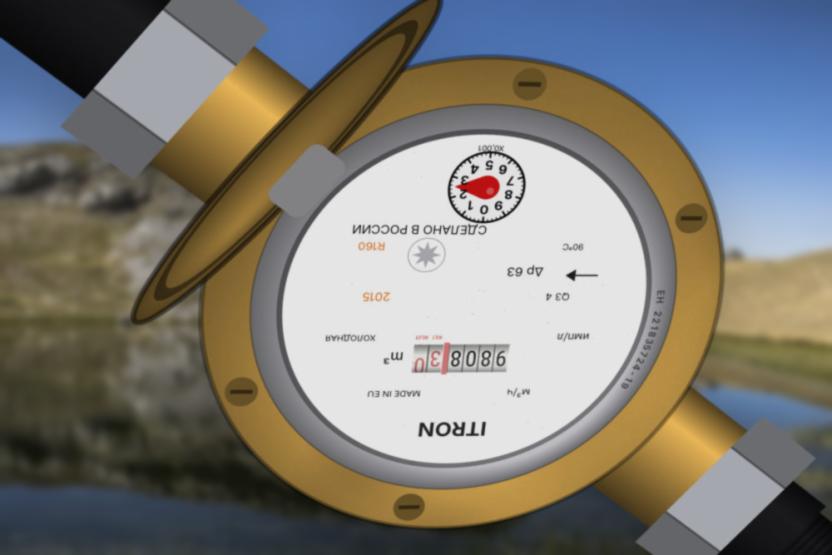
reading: 9808.302,m³
